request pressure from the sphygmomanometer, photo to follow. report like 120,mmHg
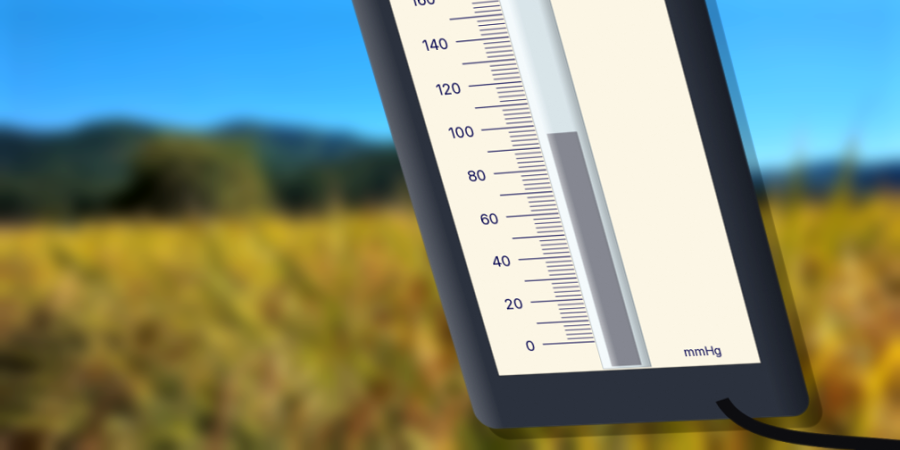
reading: 96,mmHg
